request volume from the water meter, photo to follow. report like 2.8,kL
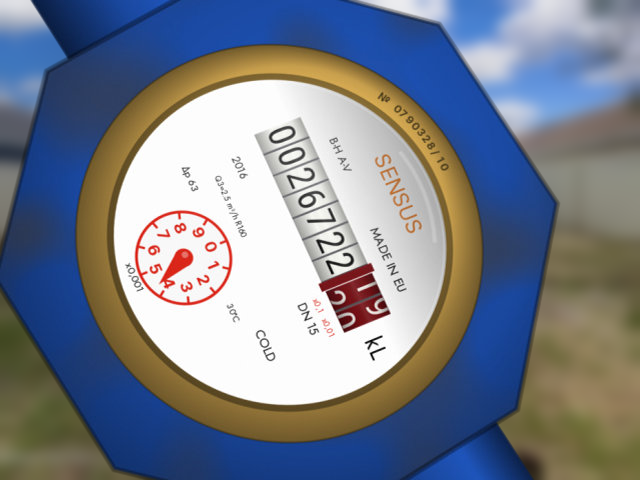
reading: 26722.194,kL
